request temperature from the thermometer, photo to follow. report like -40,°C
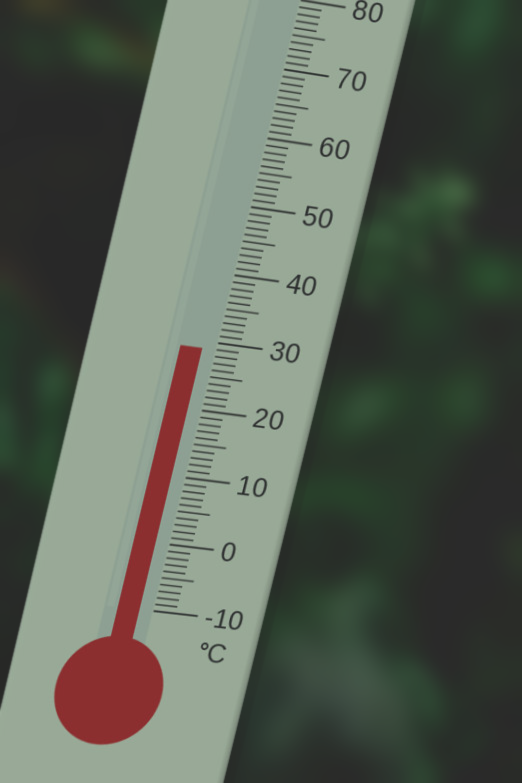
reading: 29,°C
